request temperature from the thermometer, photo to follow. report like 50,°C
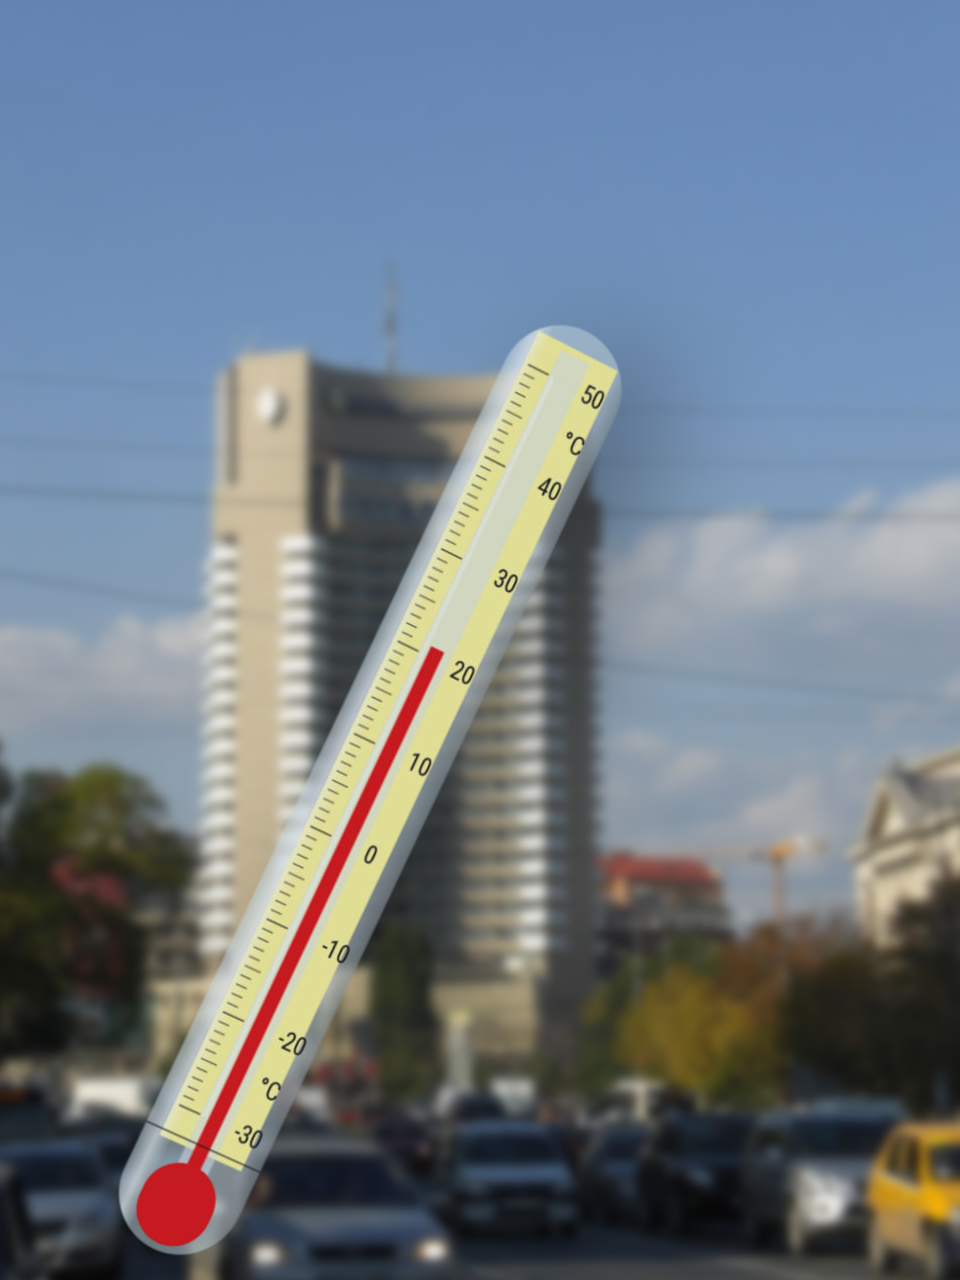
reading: 21,°C
